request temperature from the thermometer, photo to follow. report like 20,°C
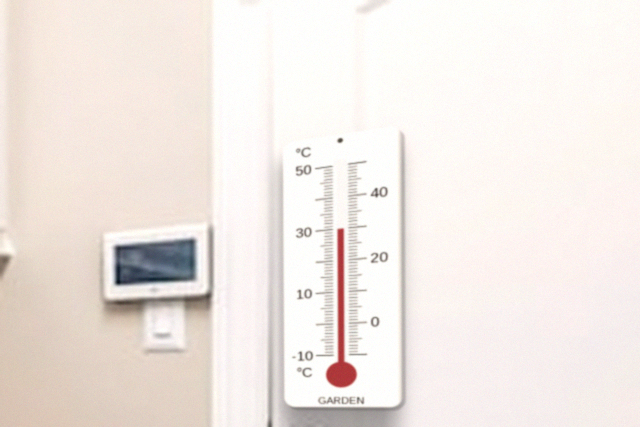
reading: 30,°C
